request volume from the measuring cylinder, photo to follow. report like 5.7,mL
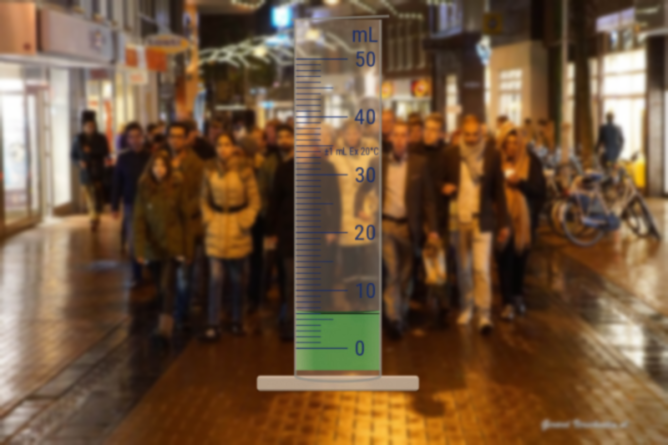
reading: 6,mL
